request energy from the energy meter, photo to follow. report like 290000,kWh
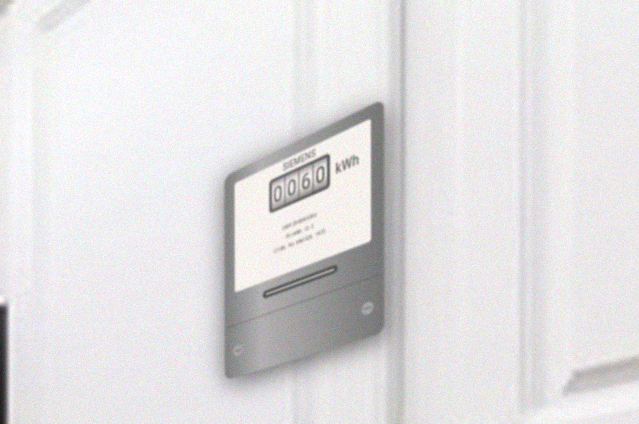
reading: 60,kWh
